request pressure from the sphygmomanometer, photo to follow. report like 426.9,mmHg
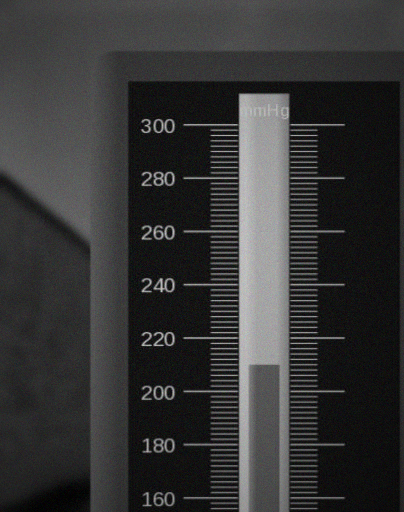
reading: 210,mmHg
